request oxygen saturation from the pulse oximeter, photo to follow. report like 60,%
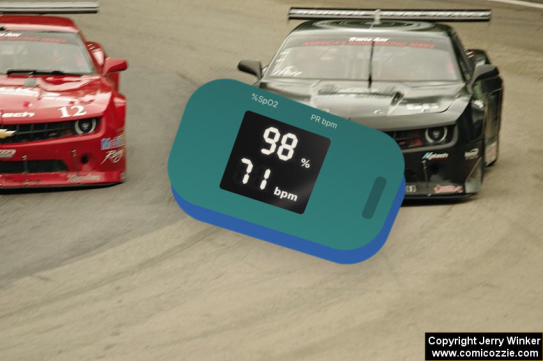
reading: 98,%
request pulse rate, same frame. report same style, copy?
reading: 71,bpm
